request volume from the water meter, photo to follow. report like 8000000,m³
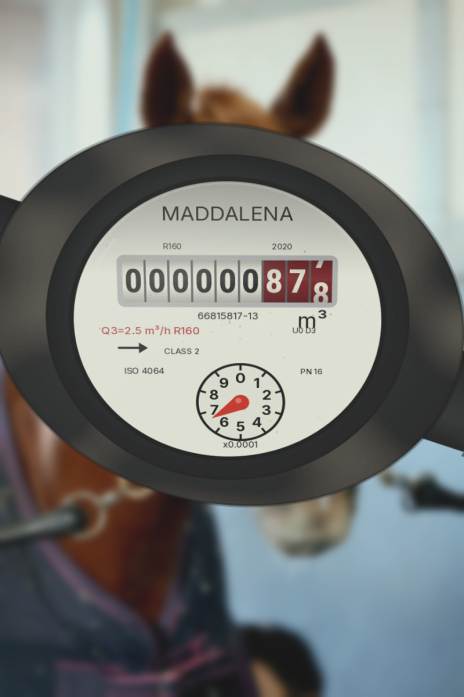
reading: 0.8776,m³
